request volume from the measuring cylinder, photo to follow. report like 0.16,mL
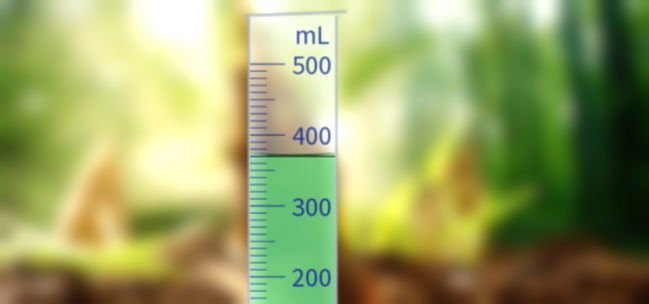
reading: 370,mL
